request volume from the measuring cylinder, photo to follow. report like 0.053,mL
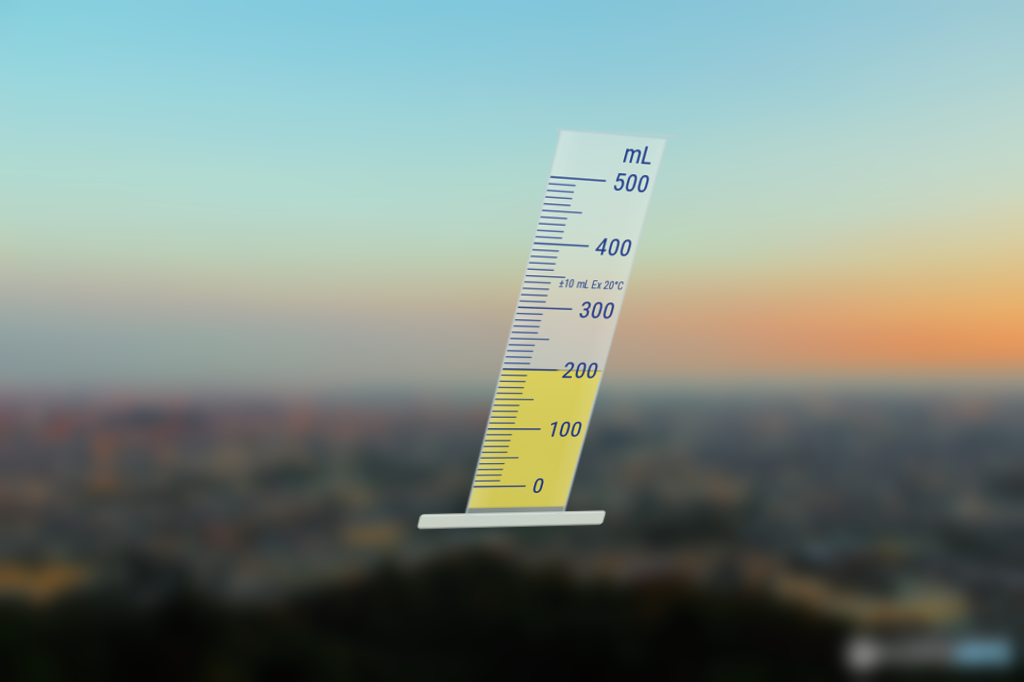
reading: 200,mL
